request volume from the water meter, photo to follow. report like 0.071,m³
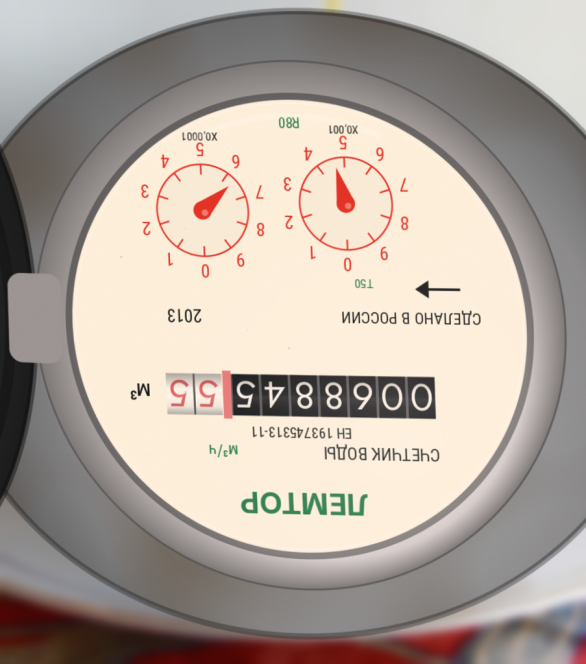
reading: 68845.5546,m³
